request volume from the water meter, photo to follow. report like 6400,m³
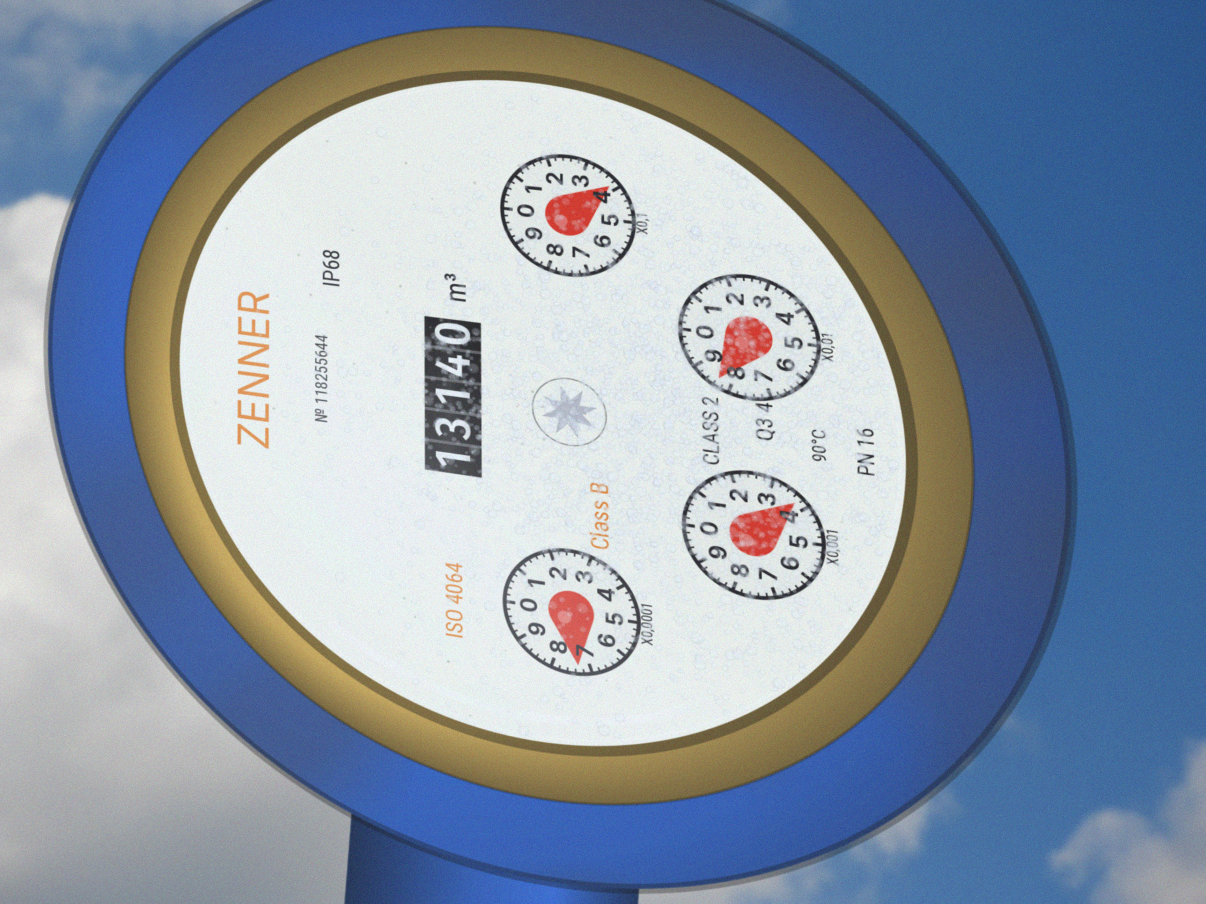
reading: 13140.3837,m³
